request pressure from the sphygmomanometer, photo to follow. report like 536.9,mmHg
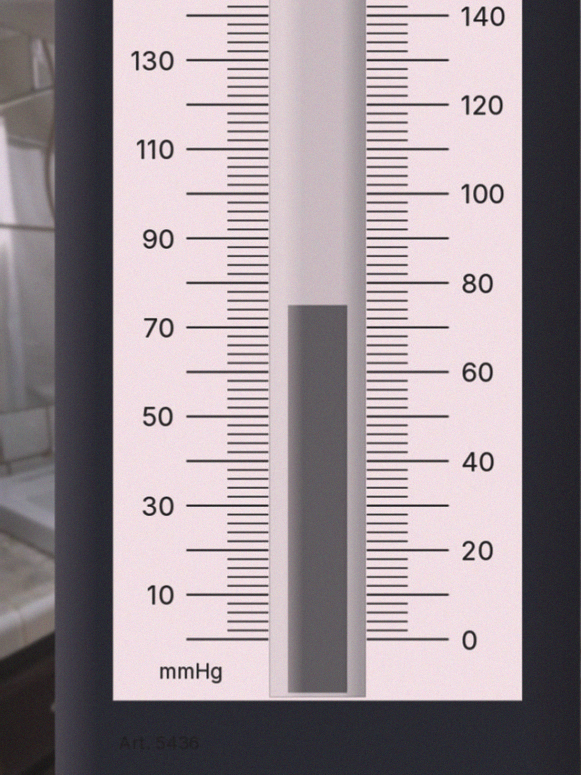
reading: 75,mmHg
